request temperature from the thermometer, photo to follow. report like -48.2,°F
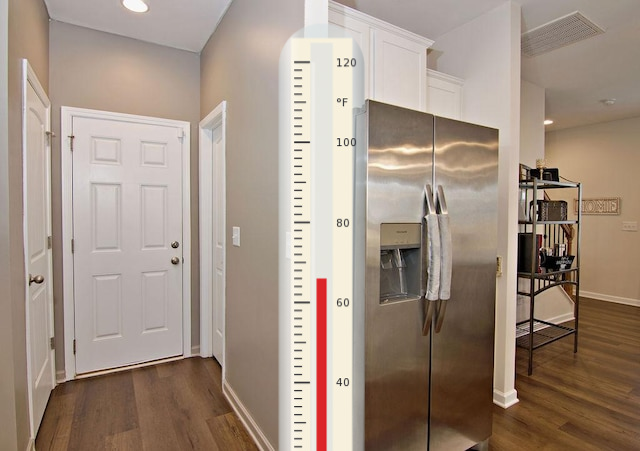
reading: 66,°F
